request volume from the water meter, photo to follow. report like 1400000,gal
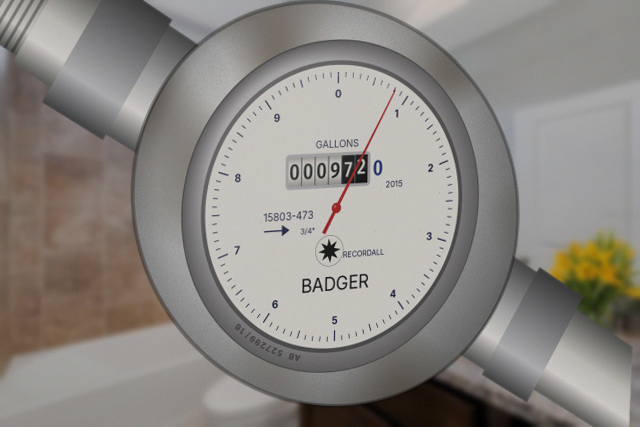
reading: 9720.8,gal
